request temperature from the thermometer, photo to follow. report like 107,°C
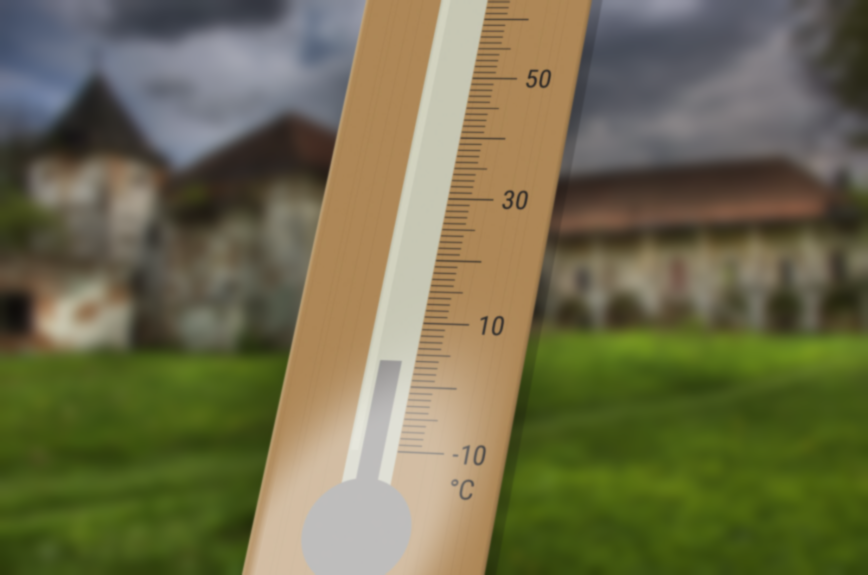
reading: 4,°C
